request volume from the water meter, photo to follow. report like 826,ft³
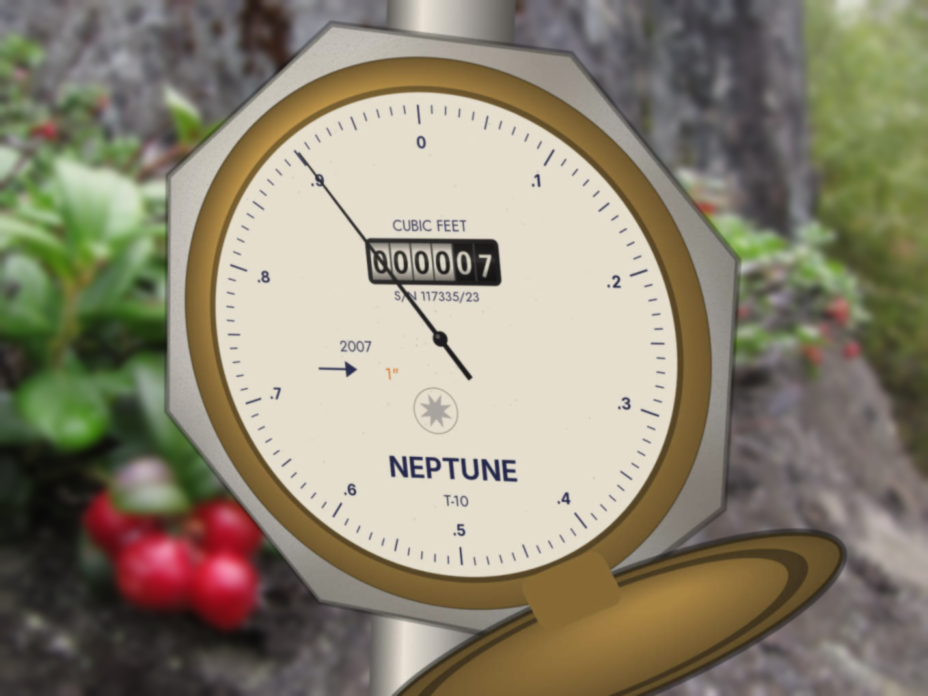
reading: 6.90,ft³
